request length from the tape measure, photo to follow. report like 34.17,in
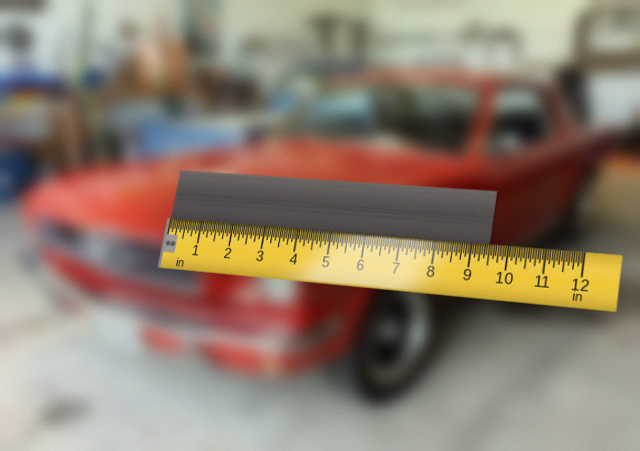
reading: 9.5,in
